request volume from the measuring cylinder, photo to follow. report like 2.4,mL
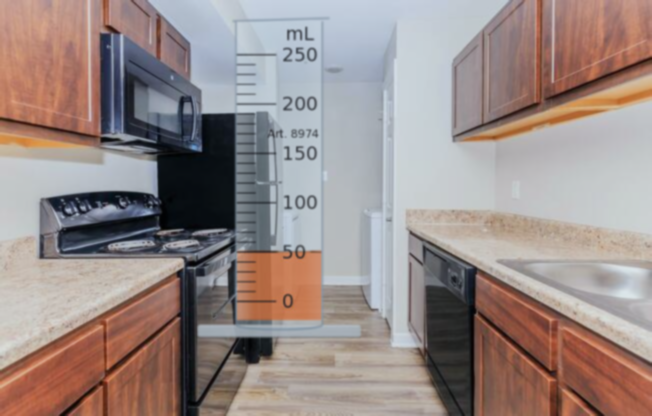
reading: 50,mL
